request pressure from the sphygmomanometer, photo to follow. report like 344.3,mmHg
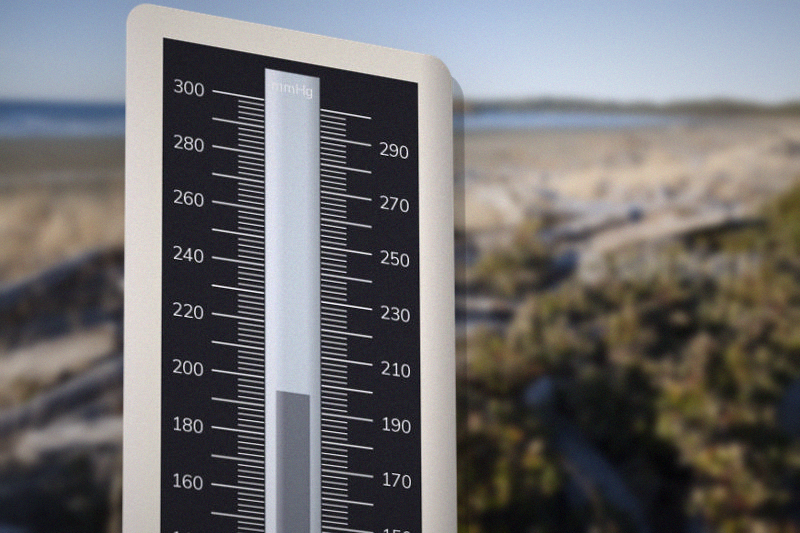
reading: 196,mmHg
